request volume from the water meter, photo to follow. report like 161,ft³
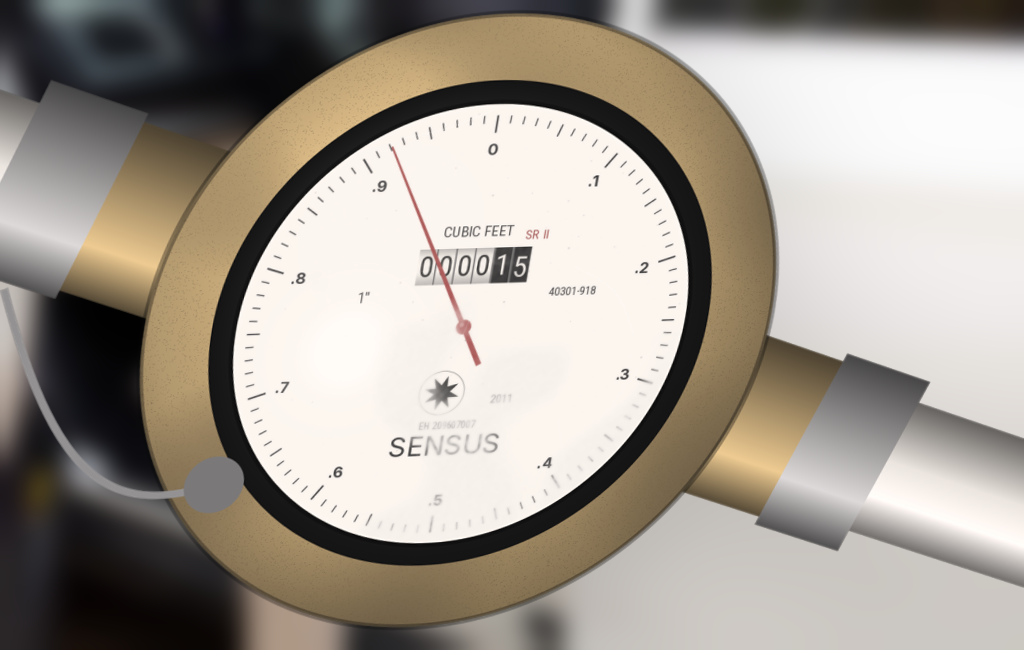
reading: 14.92,ft³
